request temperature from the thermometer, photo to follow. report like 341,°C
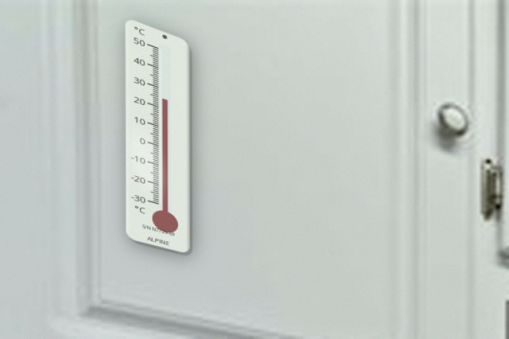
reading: 25,°C
